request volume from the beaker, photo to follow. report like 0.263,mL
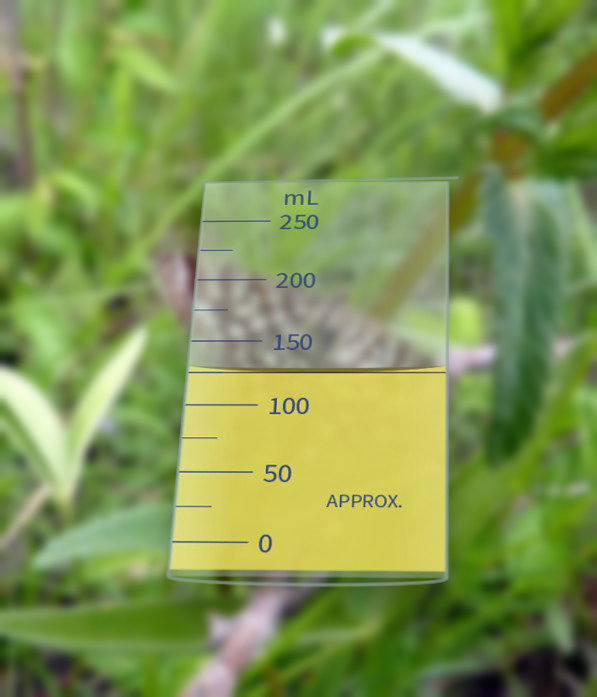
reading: 125,mL
